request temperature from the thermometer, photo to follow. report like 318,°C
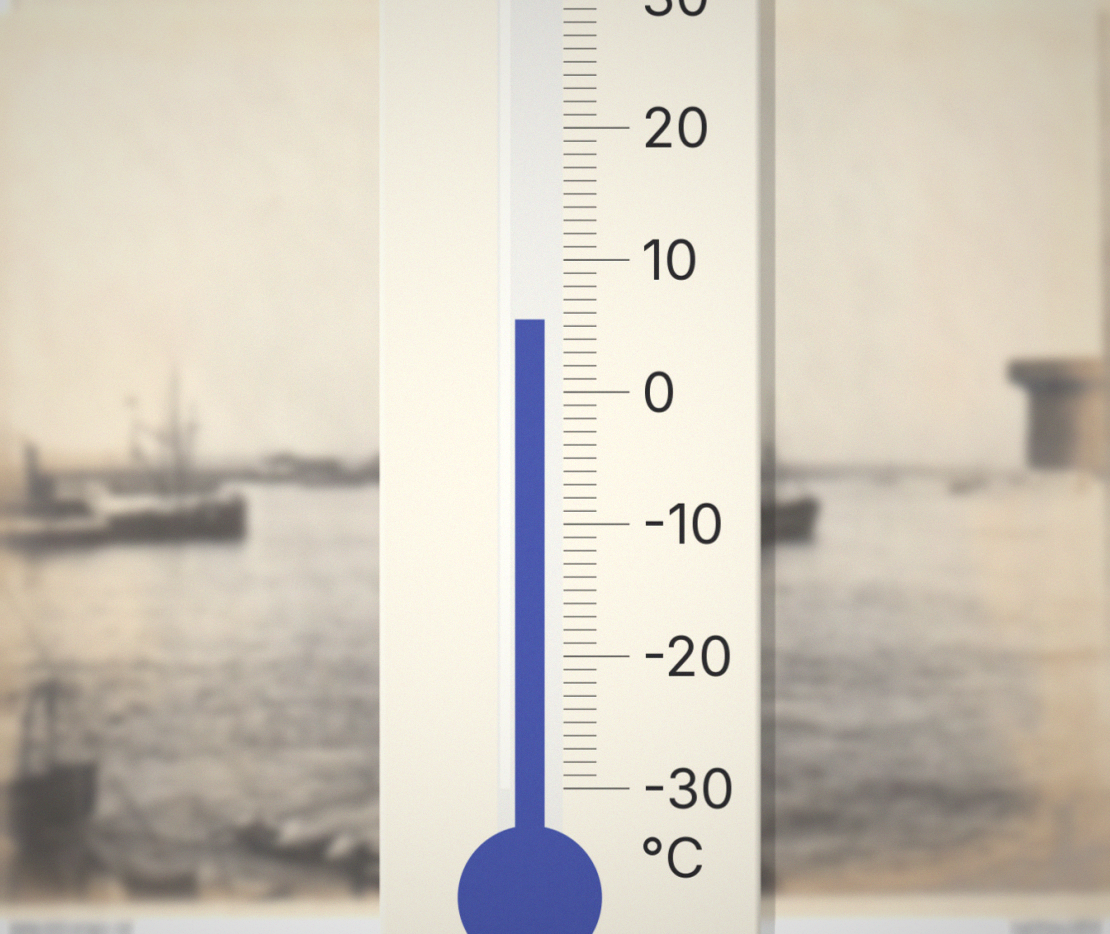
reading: 5.5,°C
